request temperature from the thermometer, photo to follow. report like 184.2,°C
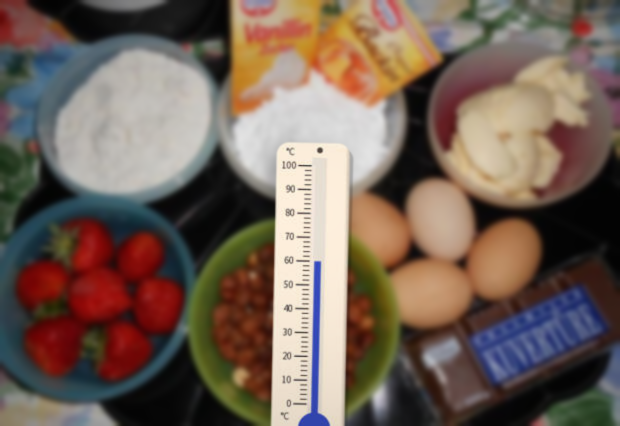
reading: 60,°C
